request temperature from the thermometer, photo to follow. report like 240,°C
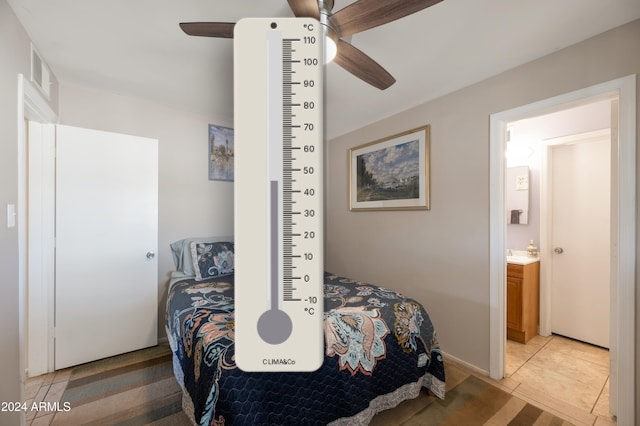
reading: 45,°C
